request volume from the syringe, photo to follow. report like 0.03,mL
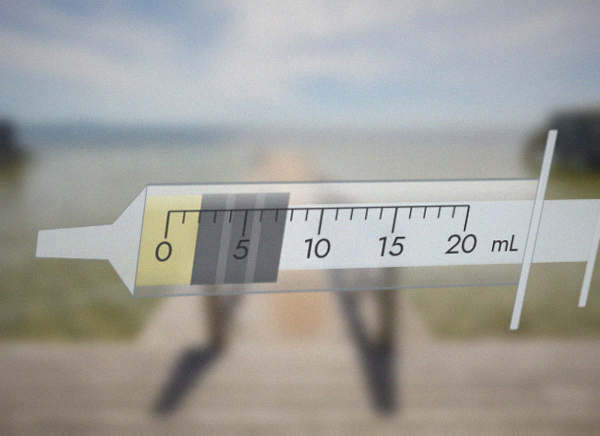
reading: 2,mL
